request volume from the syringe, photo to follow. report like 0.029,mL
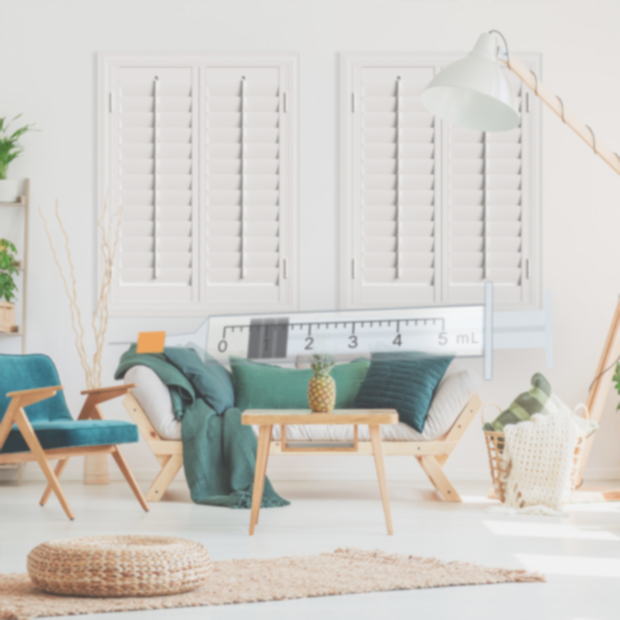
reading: 0.6,mL
